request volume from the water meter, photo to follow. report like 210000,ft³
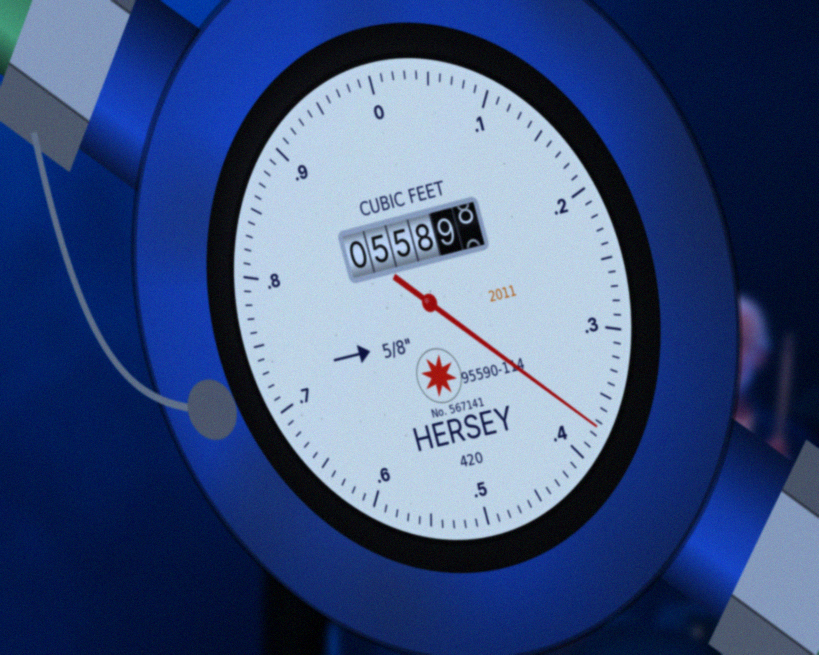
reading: 55898.37,ft³
